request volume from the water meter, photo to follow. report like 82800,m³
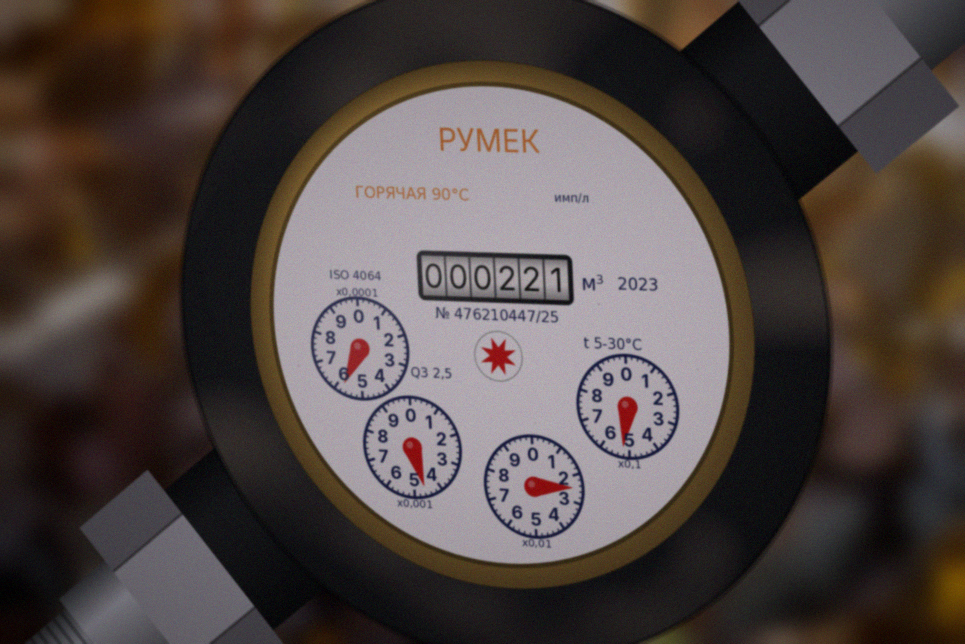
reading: 221.5245,m³
